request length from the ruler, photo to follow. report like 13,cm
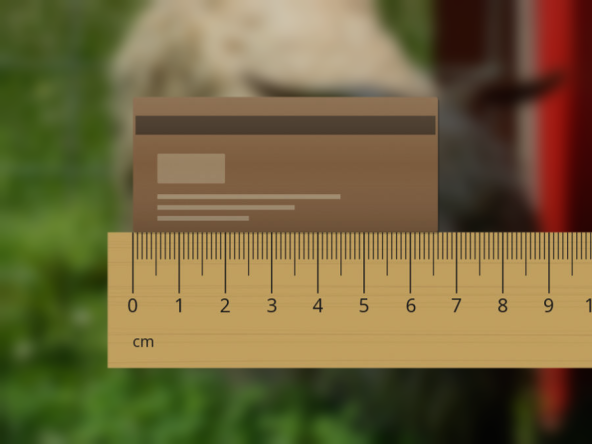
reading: 6.6,cm
